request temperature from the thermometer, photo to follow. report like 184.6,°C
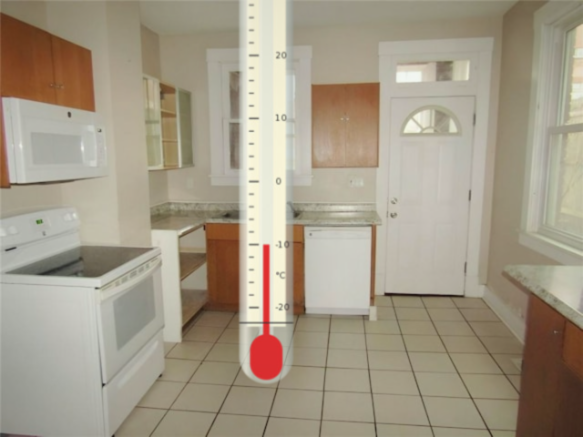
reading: -10,°C
